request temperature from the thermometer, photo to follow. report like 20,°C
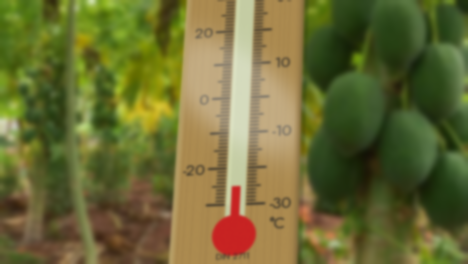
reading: -25,°C
